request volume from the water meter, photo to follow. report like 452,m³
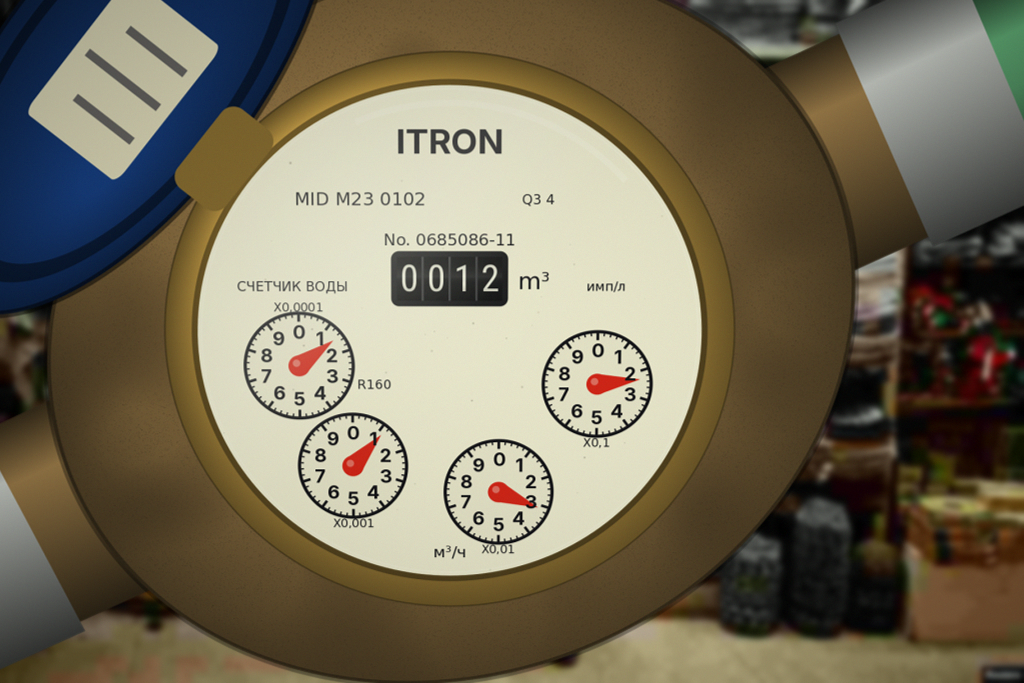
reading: 12.2311,m³
